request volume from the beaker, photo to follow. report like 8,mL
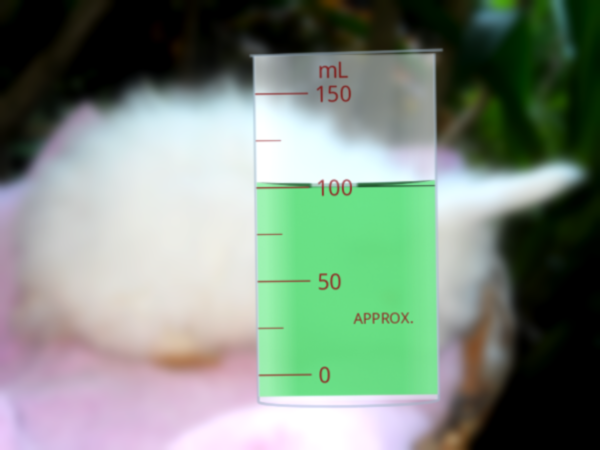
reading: 100,mL
